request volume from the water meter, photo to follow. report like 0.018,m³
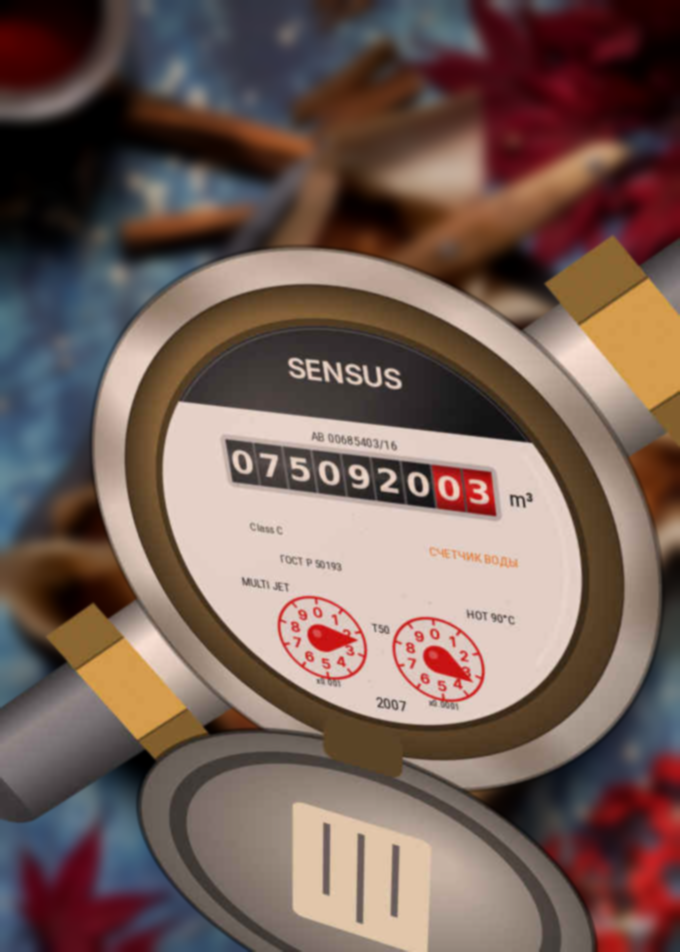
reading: 750920.0323,m³
